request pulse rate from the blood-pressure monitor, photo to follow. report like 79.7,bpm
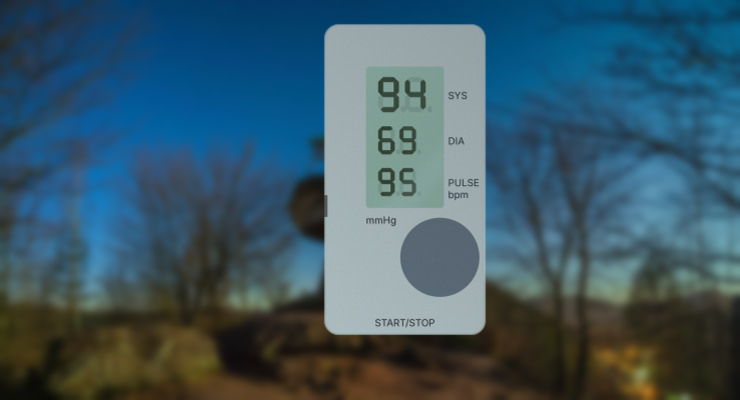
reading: 95,bpm
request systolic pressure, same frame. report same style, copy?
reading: 94,mmHg
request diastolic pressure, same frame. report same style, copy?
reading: 69,mmHg
